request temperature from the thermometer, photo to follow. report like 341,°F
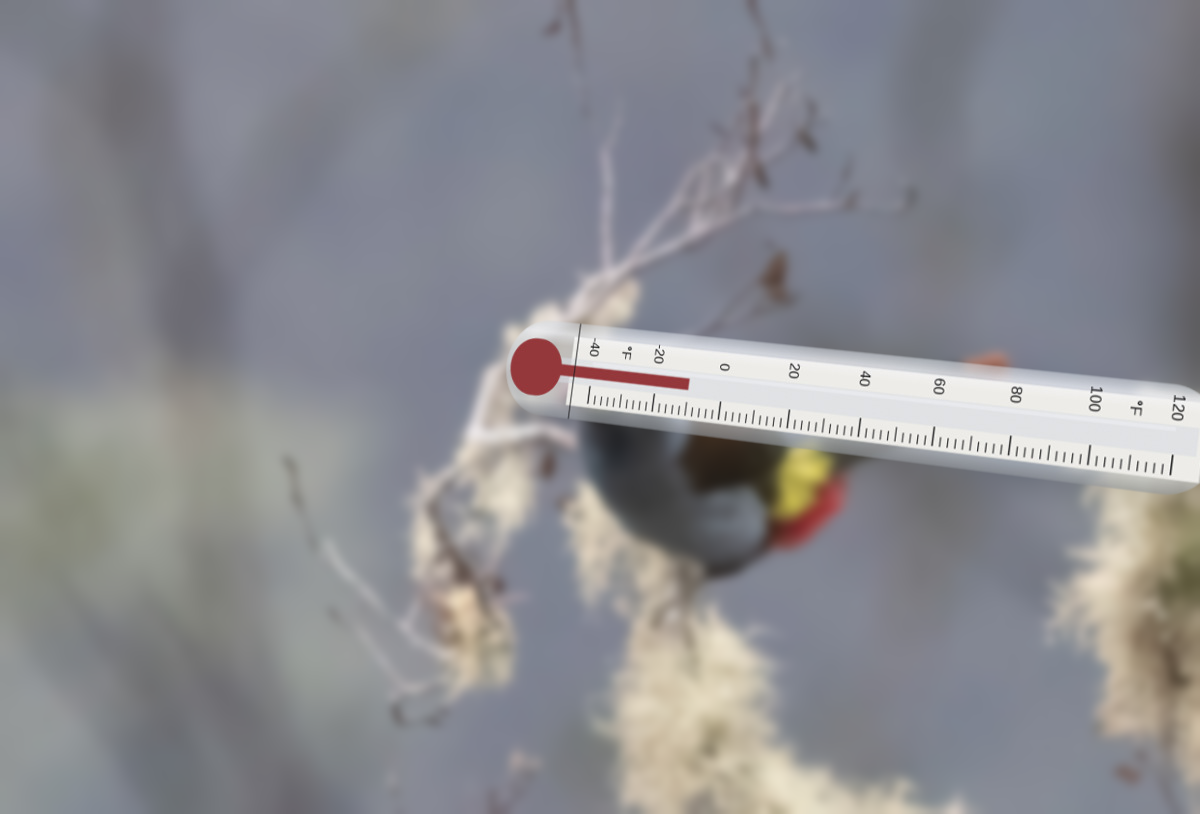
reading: -10,°F
